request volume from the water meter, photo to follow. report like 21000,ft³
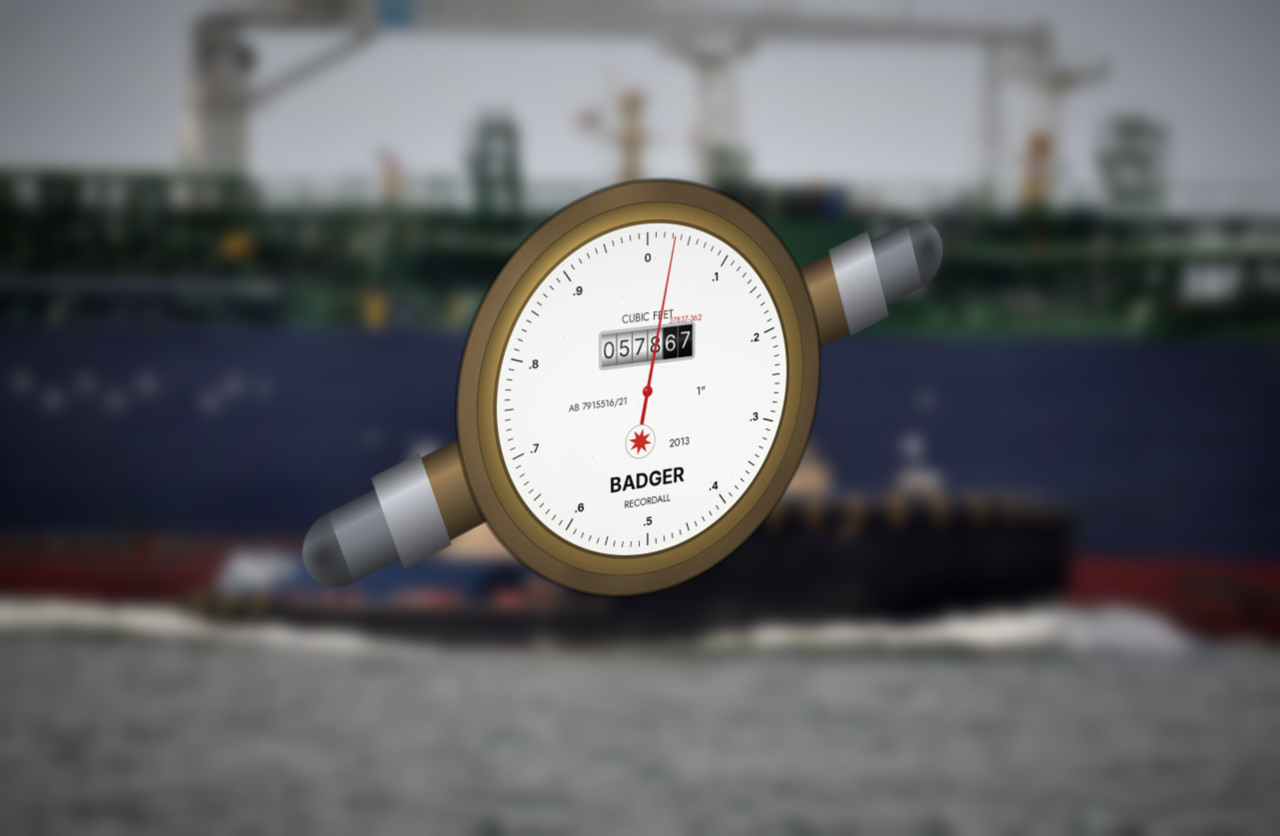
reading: 57867.03,ft³
